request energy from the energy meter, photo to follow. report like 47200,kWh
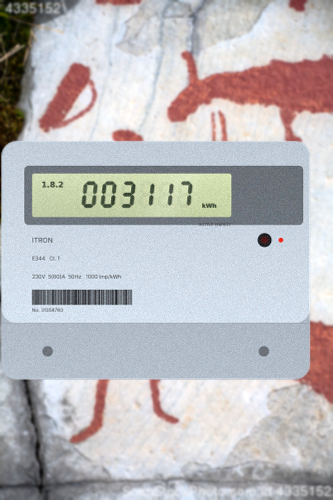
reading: 3117,kWh
